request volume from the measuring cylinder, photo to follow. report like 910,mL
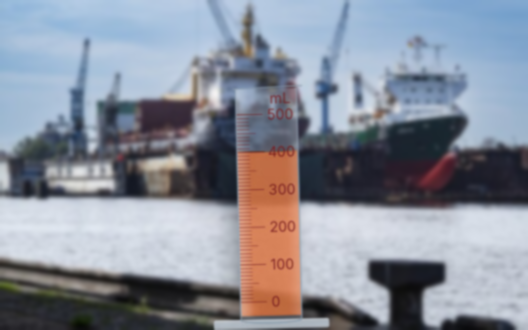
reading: 400,mL
